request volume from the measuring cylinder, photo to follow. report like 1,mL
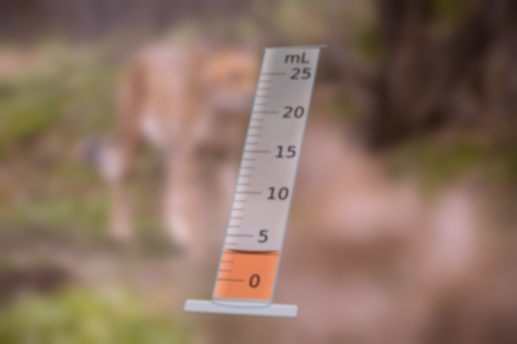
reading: 3,mL
